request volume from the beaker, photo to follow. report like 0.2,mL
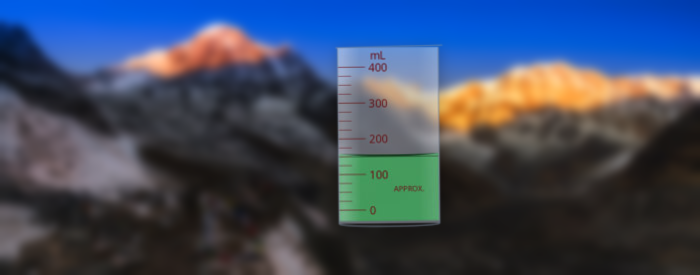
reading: 150,mL
